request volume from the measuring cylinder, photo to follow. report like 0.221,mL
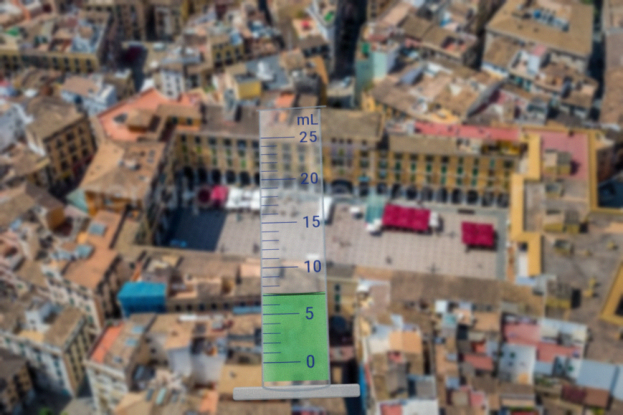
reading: 7,mL
